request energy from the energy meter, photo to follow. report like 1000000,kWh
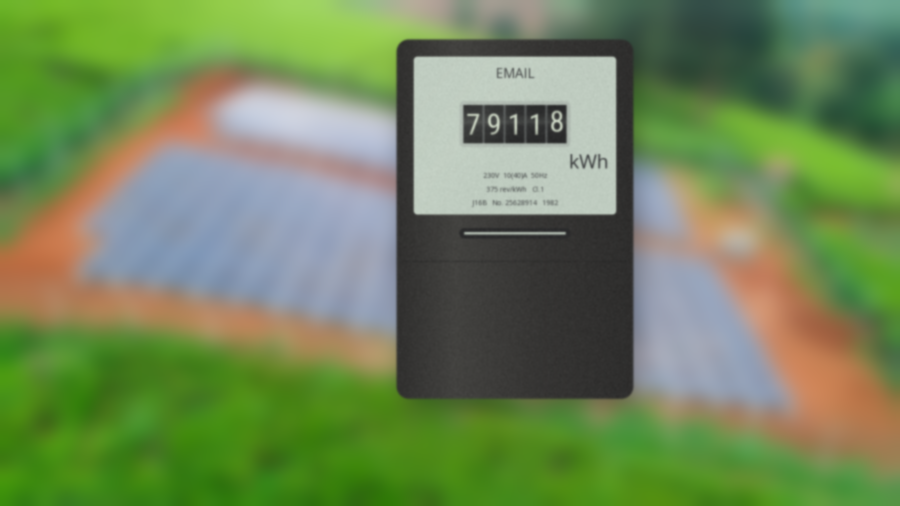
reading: 79118,kWh
